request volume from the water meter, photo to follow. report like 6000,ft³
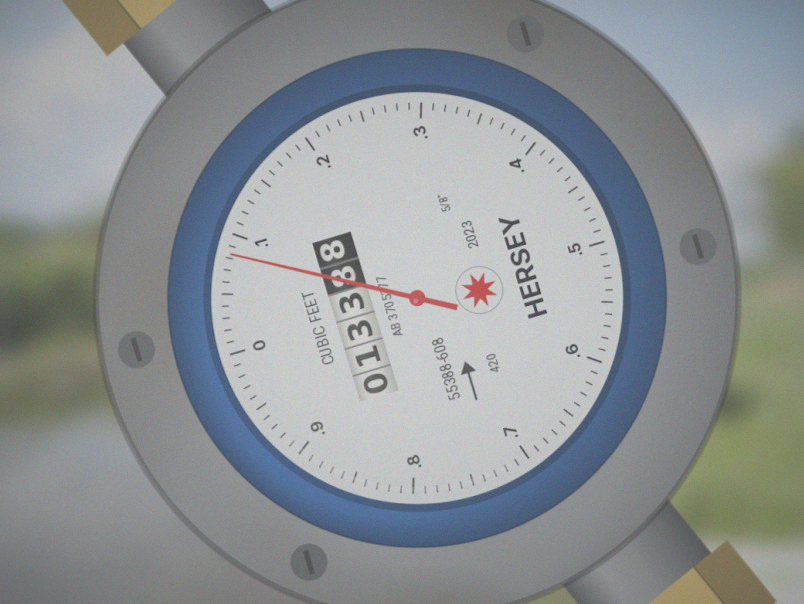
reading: 13388.08,ft³
